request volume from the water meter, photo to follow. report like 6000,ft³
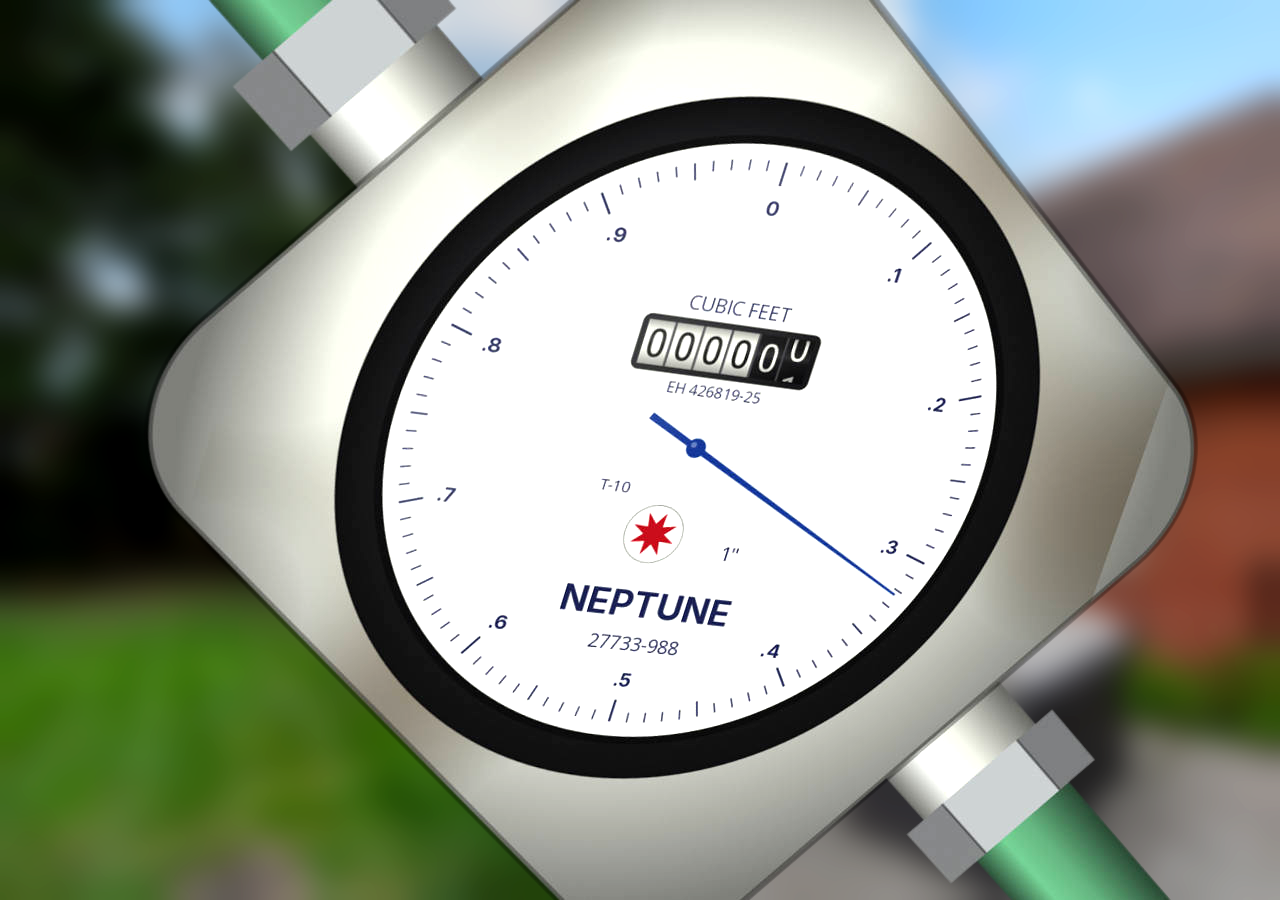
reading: 0.32,ft³
